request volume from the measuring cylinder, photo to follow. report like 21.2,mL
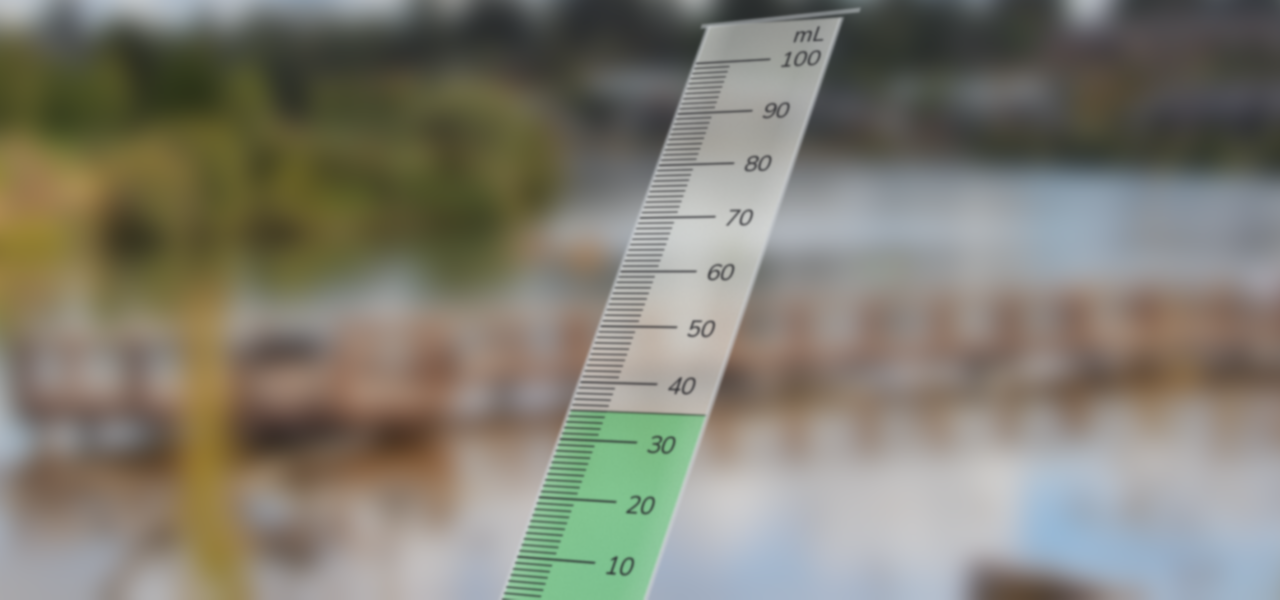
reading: 35,mL
